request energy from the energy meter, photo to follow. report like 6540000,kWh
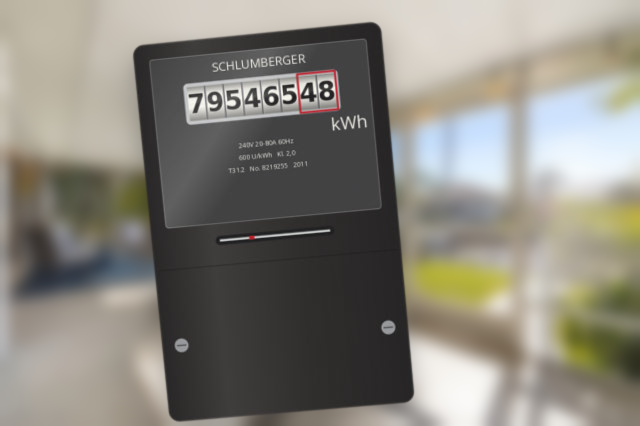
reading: 795465.48,kWh
